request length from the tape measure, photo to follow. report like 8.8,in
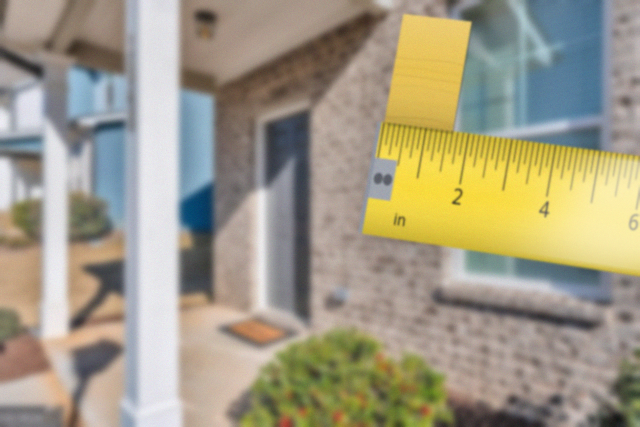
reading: 1.625,in
